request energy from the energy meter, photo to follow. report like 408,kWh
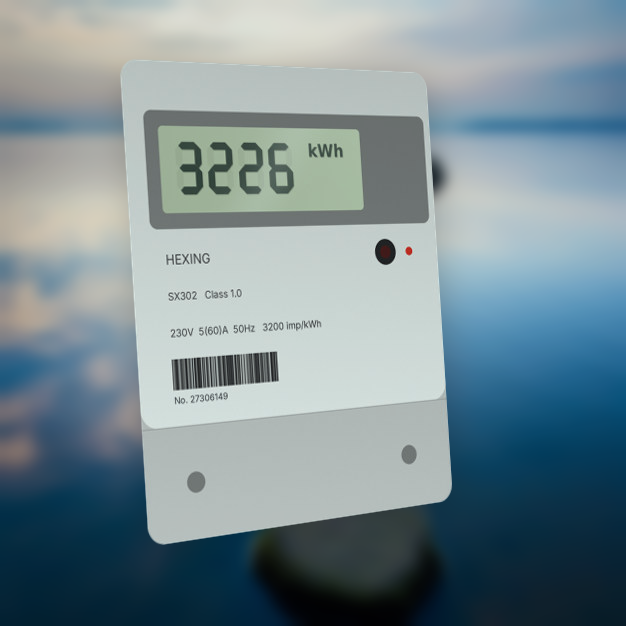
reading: 3226,kWh
